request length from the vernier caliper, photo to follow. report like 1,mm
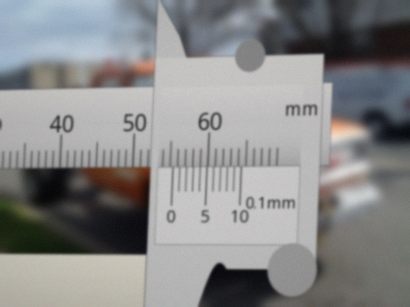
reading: 55.4,mm
